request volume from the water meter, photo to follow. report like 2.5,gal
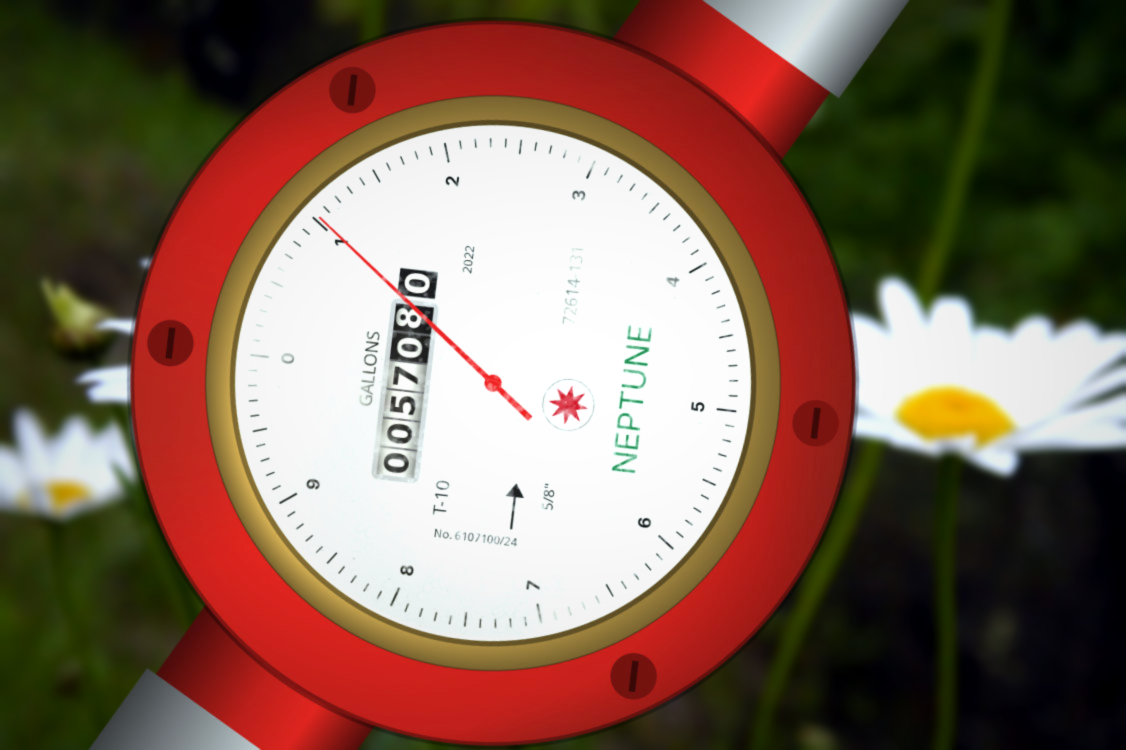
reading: 57081.0,gal
